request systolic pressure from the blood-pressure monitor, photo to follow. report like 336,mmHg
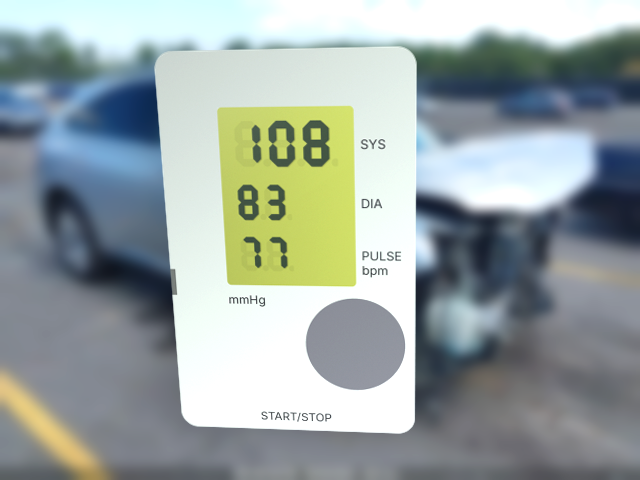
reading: 108,mmHg
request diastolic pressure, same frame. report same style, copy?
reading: 83,mmHg
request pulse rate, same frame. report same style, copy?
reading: 77,bpm
